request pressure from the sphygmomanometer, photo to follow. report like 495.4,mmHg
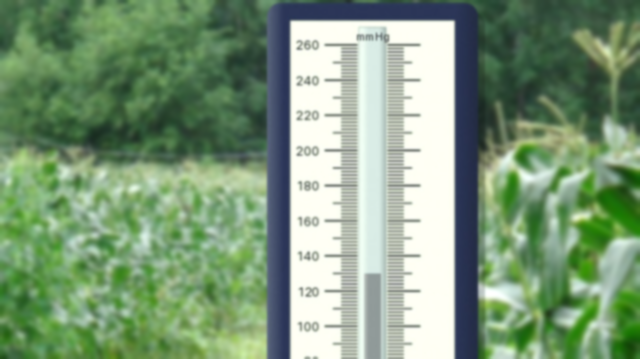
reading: 130,mmHg
